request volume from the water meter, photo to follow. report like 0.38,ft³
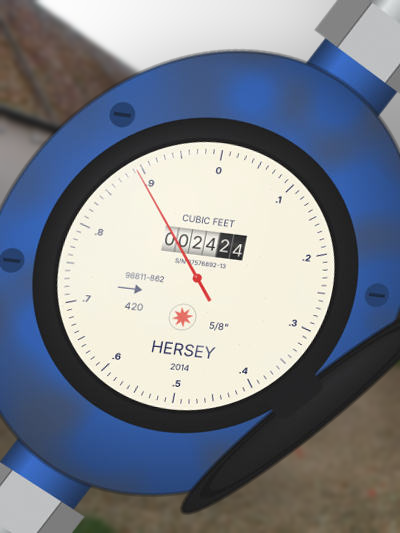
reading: 2423.89,ft³
